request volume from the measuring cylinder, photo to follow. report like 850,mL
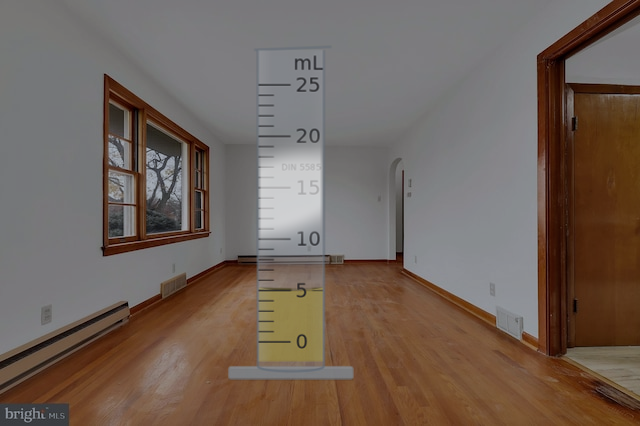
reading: 5,mL
